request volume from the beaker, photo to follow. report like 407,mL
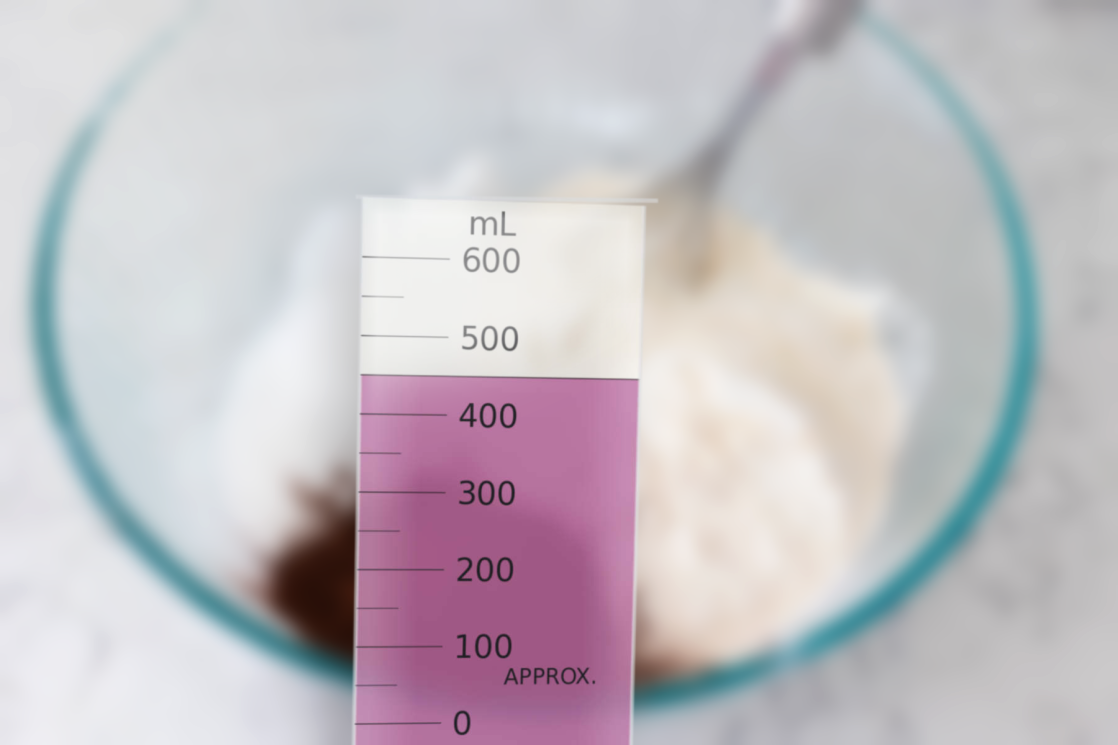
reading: 450,mL
